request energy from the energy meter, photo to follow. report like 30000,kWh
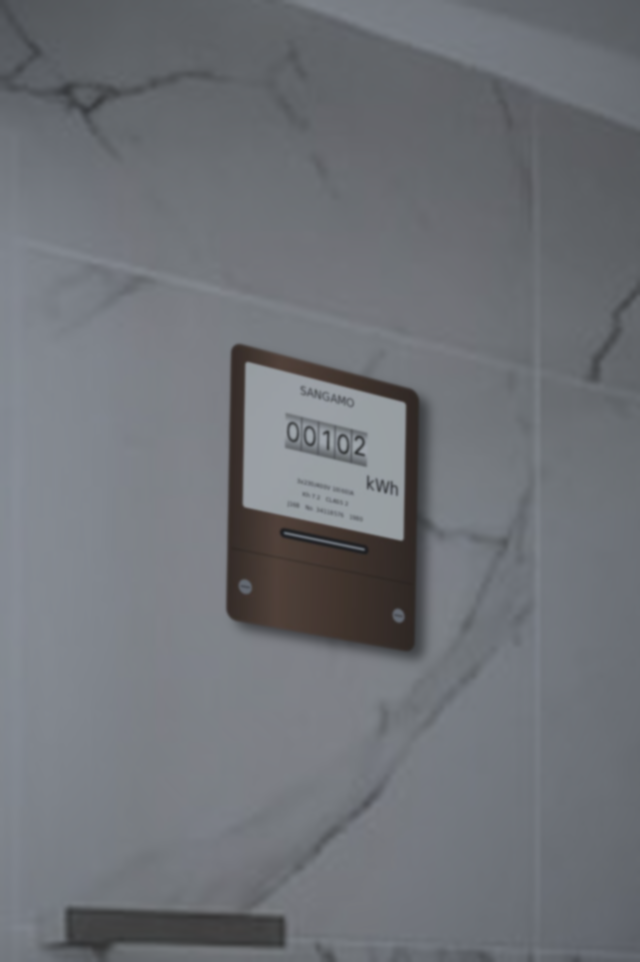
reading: 102,kWh
